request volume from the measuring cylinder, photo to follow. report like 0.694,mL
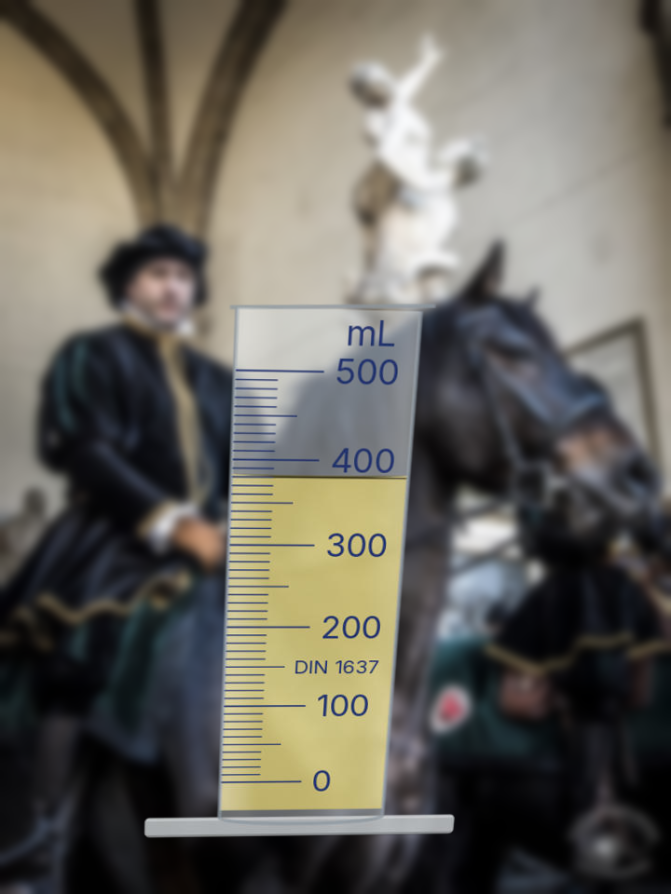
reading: 380,mL
